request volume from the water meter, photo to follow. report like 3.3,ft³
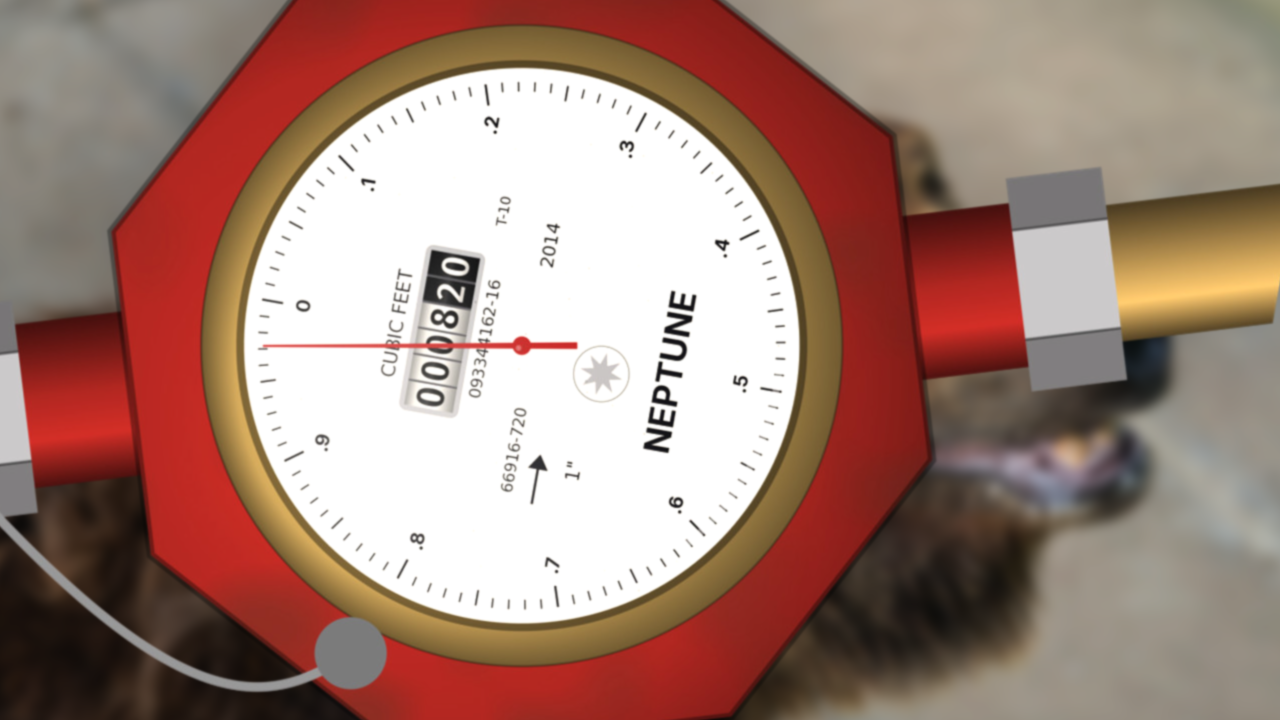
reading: 819.97,ft³
